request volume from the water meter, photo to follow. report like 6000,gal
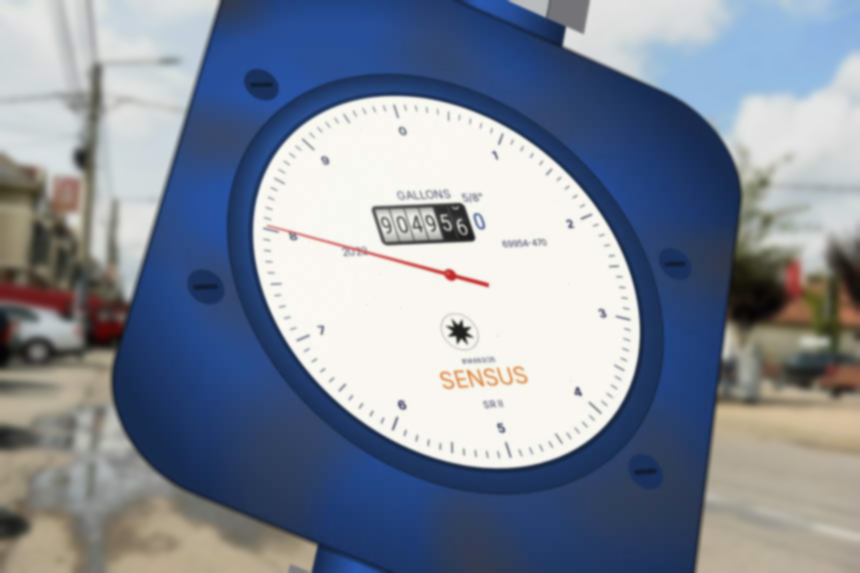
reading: 9049558.0,gal
